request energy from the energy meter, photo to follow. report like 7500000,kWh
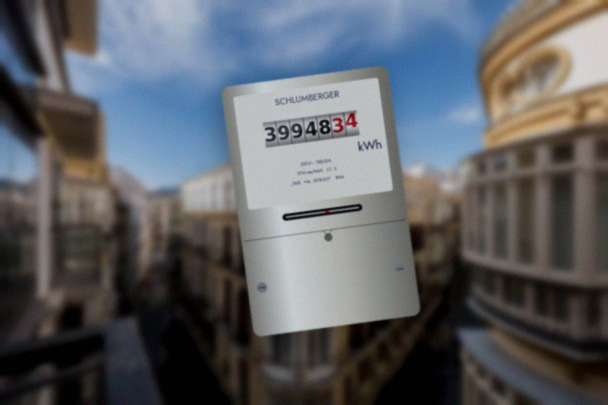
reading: 39948.34,kWh
